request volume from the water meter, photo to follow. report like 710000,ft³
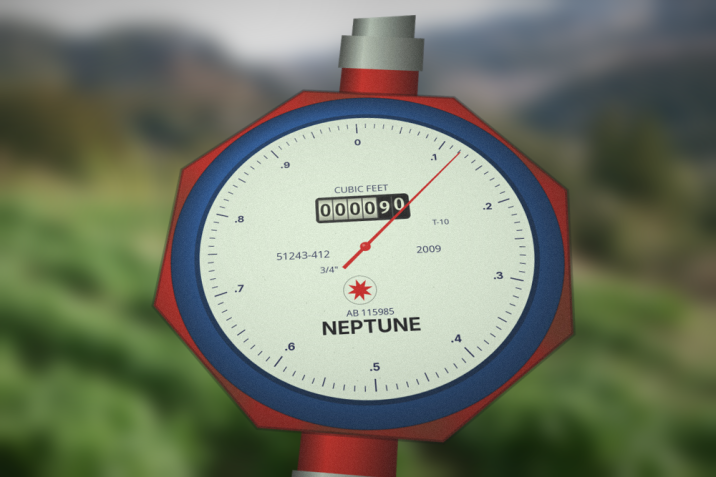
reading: 90.12,ft³
